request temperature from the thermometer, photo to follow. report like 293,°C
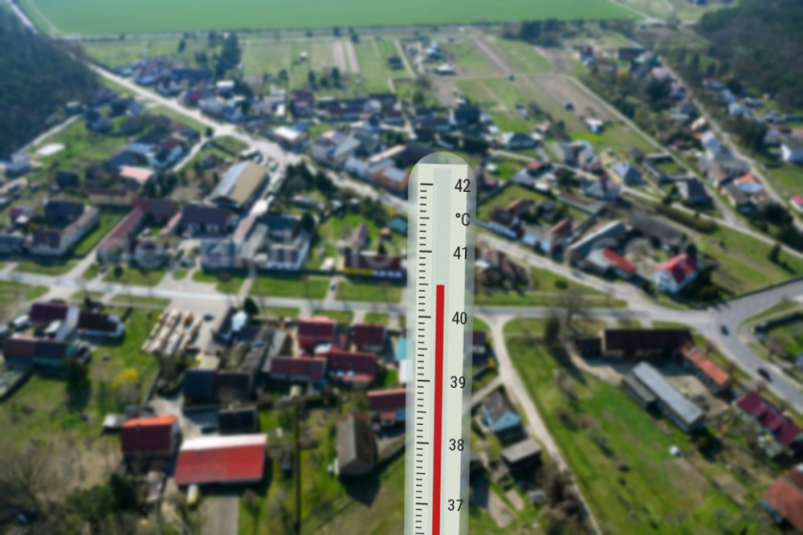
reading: 40.5,°C
